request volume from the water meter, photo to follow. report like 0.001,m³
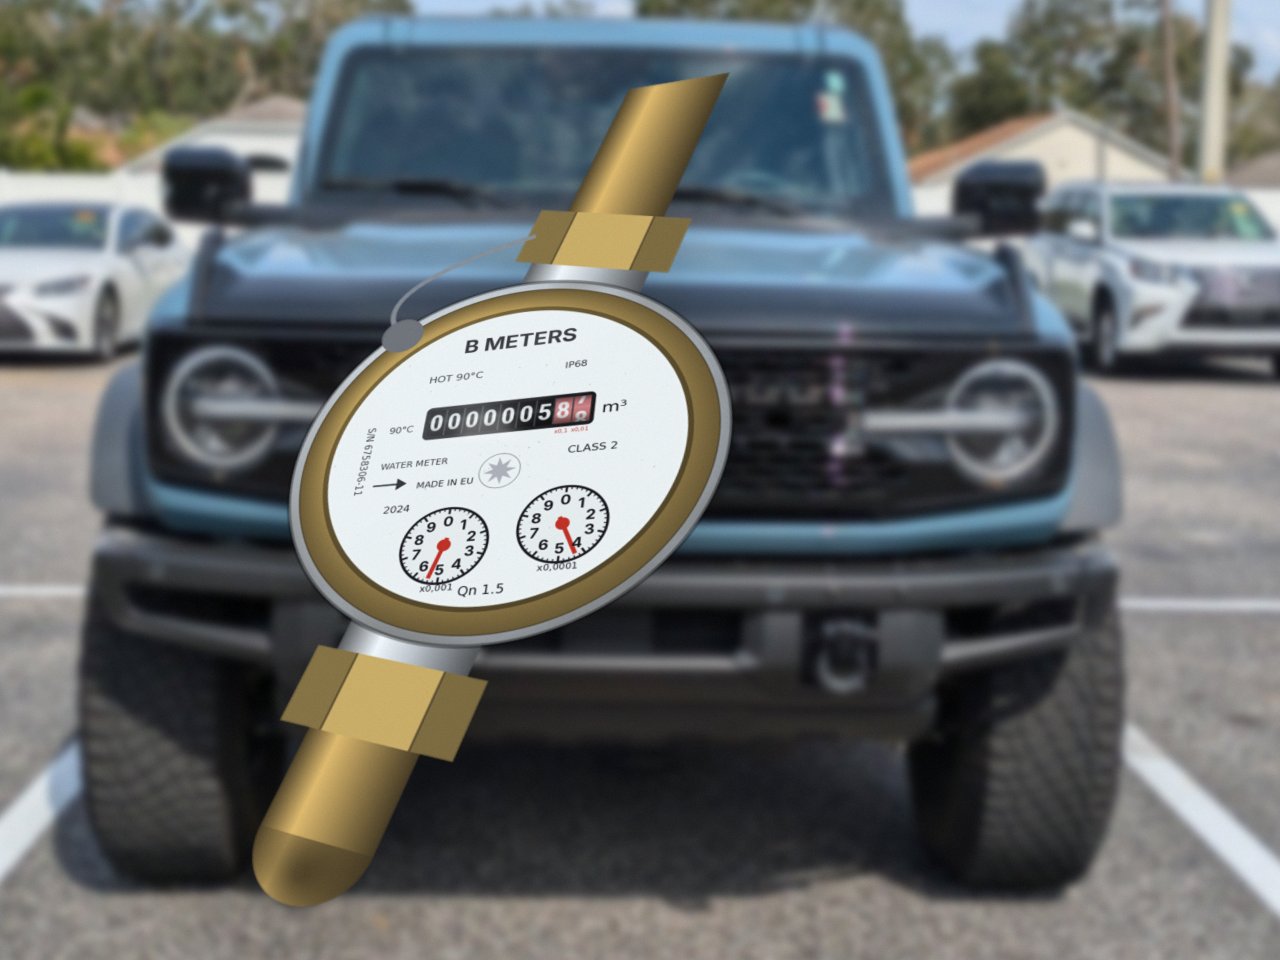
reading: 5.8754,m³
